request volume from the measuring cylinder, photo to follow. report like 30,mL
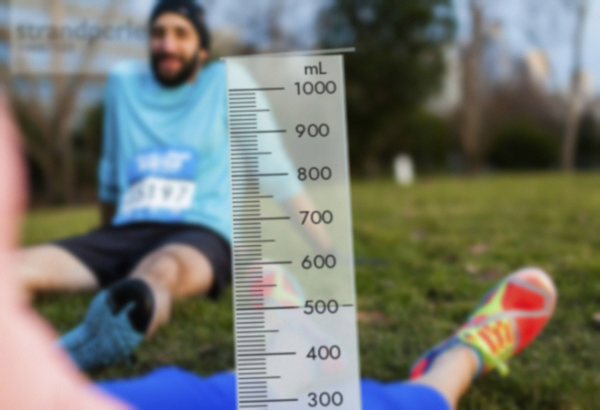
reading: 500,mL
